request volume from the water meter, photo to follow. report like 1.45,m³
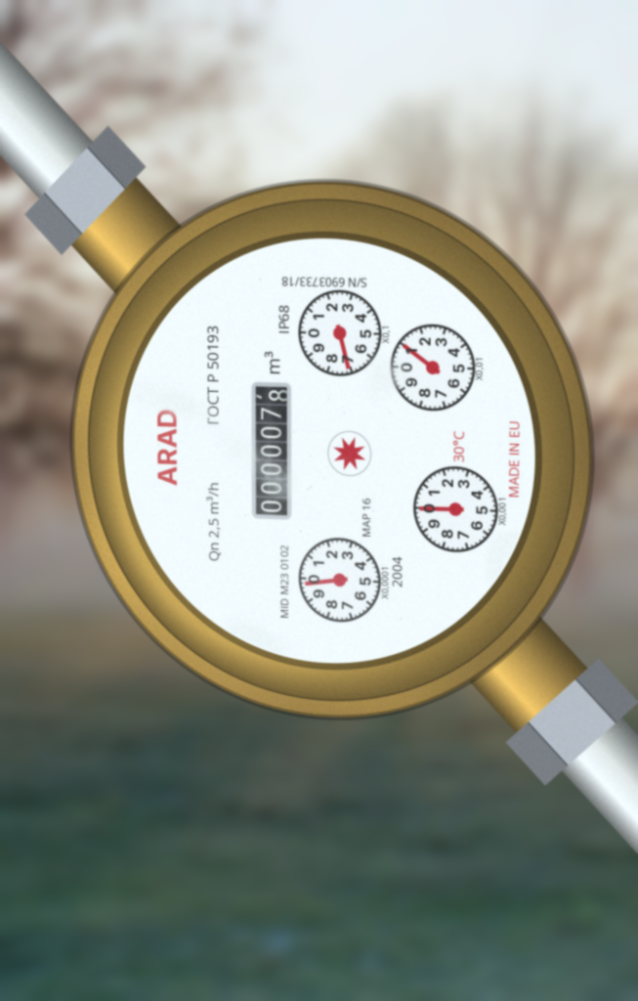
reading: 77.7099,m³
